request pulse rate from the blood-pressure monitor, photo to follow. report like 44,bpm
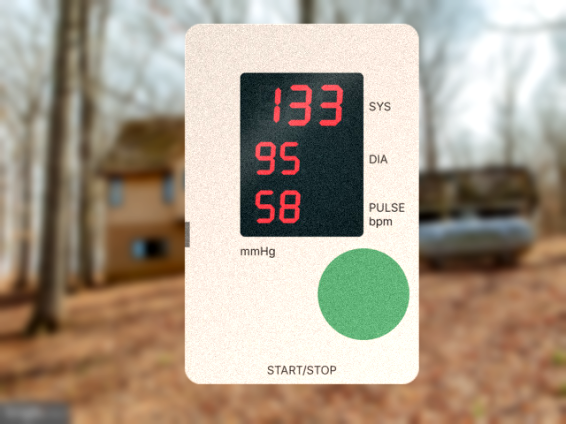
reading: 58,bpm
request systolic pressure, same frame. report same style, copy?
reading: 133,mmHg
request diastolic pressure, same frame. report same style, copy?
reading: 95,mmHg
